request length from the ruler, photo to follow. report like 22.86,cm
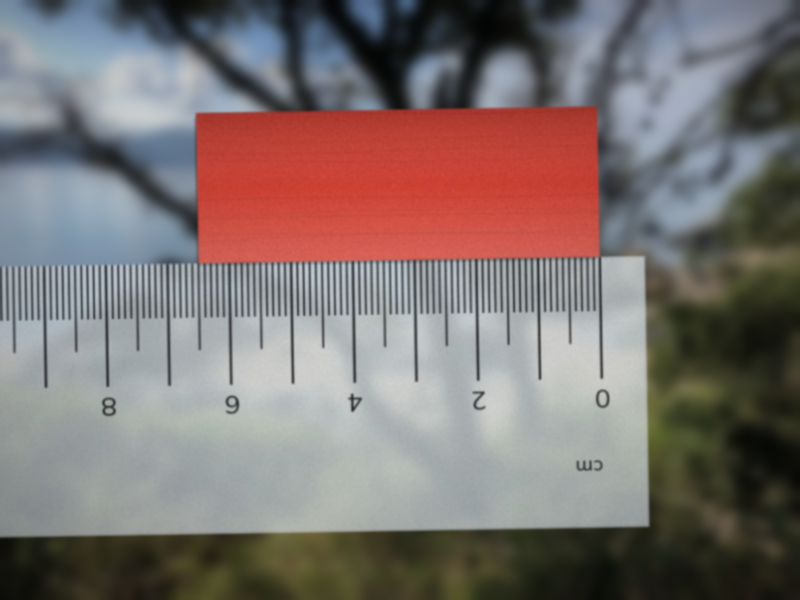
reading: 6.5,cm
